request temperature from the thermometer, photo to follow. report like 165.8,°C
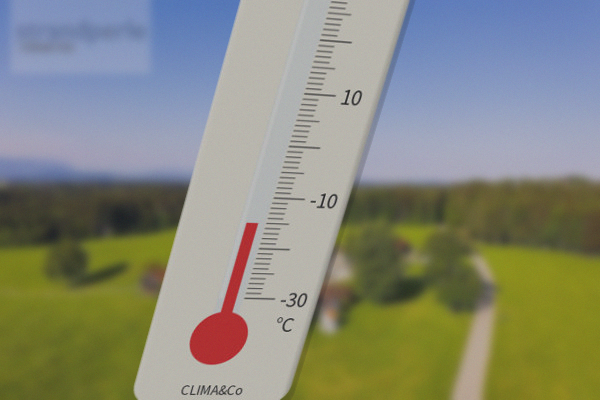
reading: -15,°C
